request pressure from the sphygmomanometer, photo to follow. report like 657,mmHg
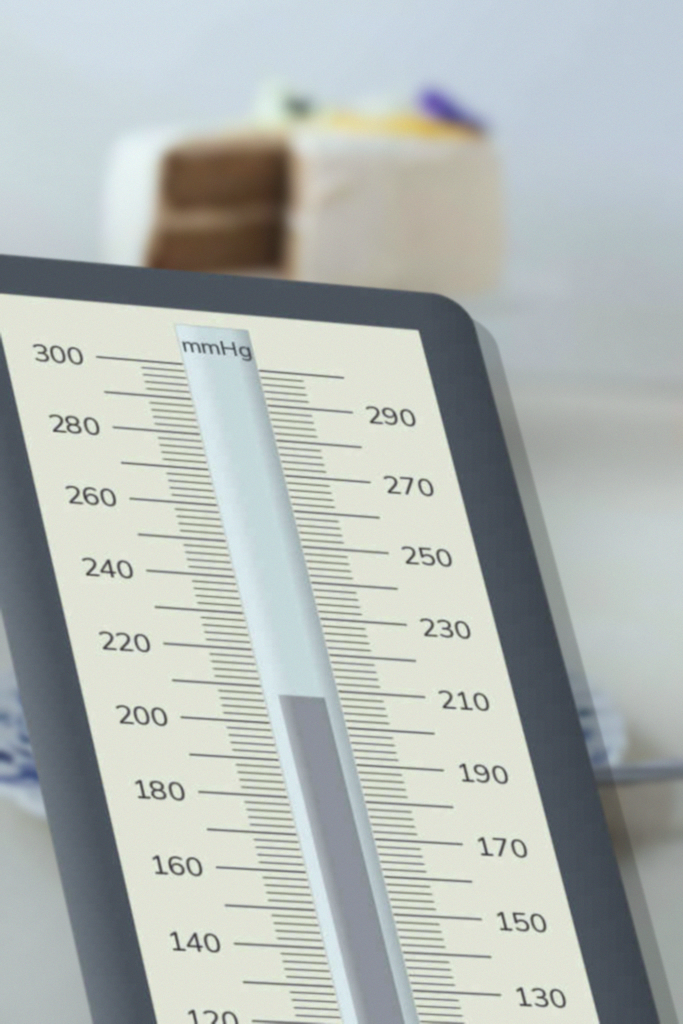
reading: 208,mmHg
